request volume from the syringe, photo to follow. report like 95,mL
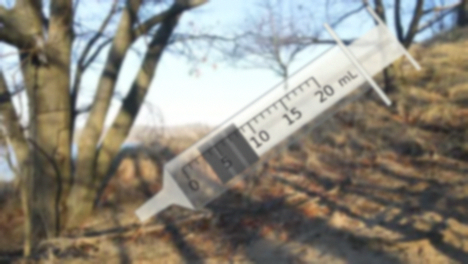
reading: 3,mL
